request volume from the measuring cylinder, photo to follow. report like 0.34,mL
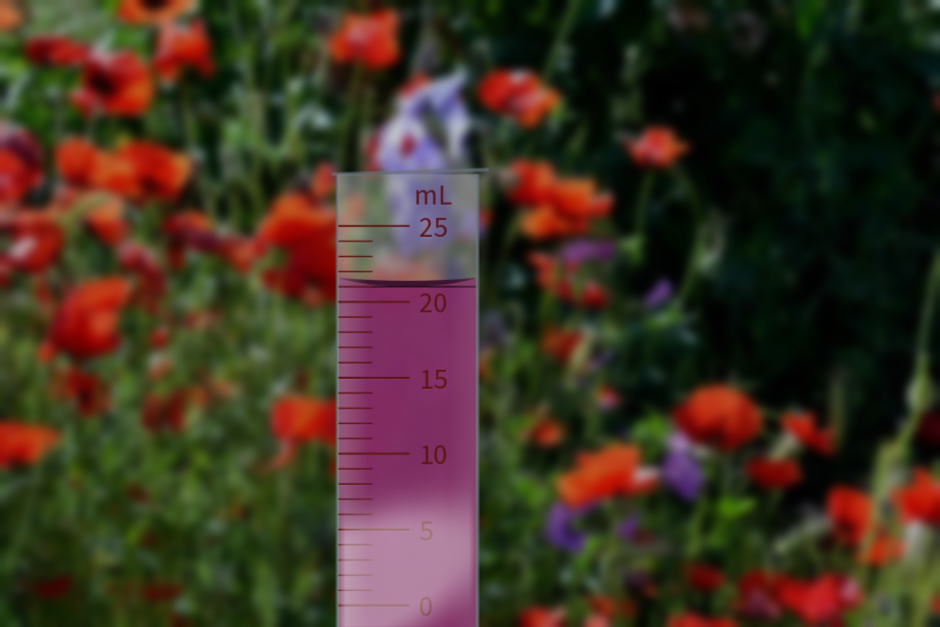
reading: 21,mL
